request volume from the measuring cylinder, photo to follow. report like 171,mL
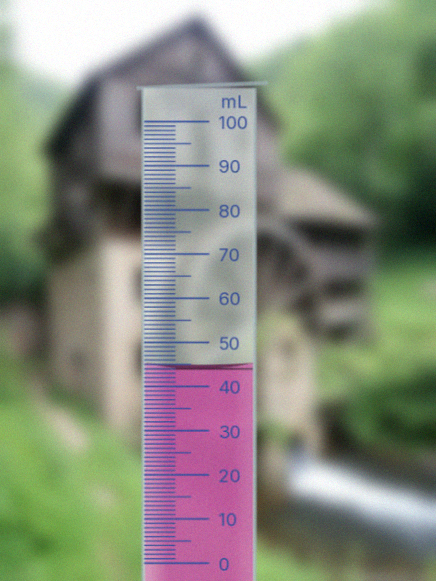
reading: 44,mL
